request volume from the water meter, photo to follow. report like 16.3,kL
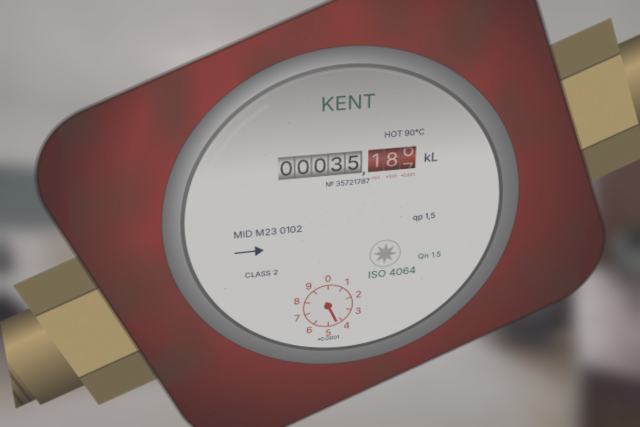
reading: 35.1864,kL
